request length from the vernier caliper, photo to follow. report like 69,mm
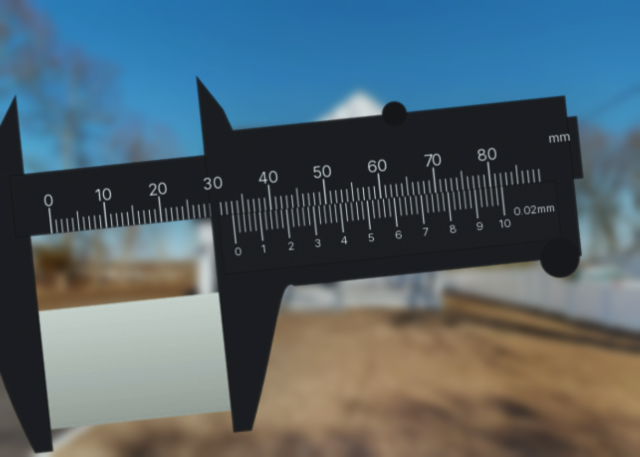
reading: 33.0,mm
